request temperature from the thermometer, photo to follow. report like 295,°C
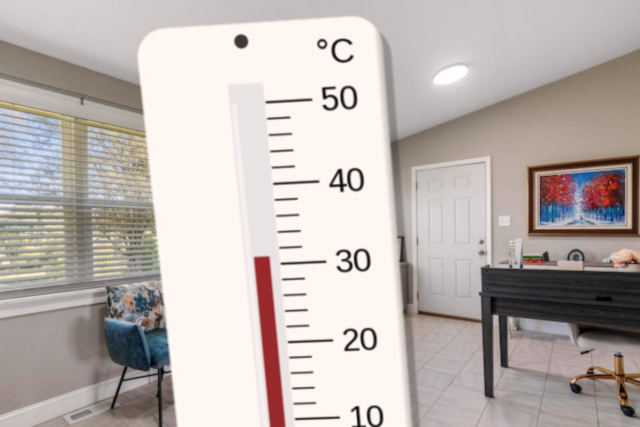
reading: 31,°C
